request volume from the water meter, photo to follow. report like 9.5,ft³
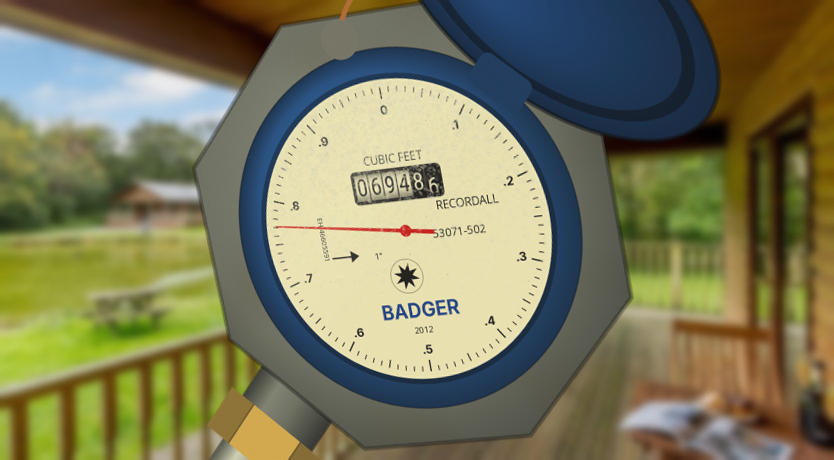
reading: 69485.77,ft³
